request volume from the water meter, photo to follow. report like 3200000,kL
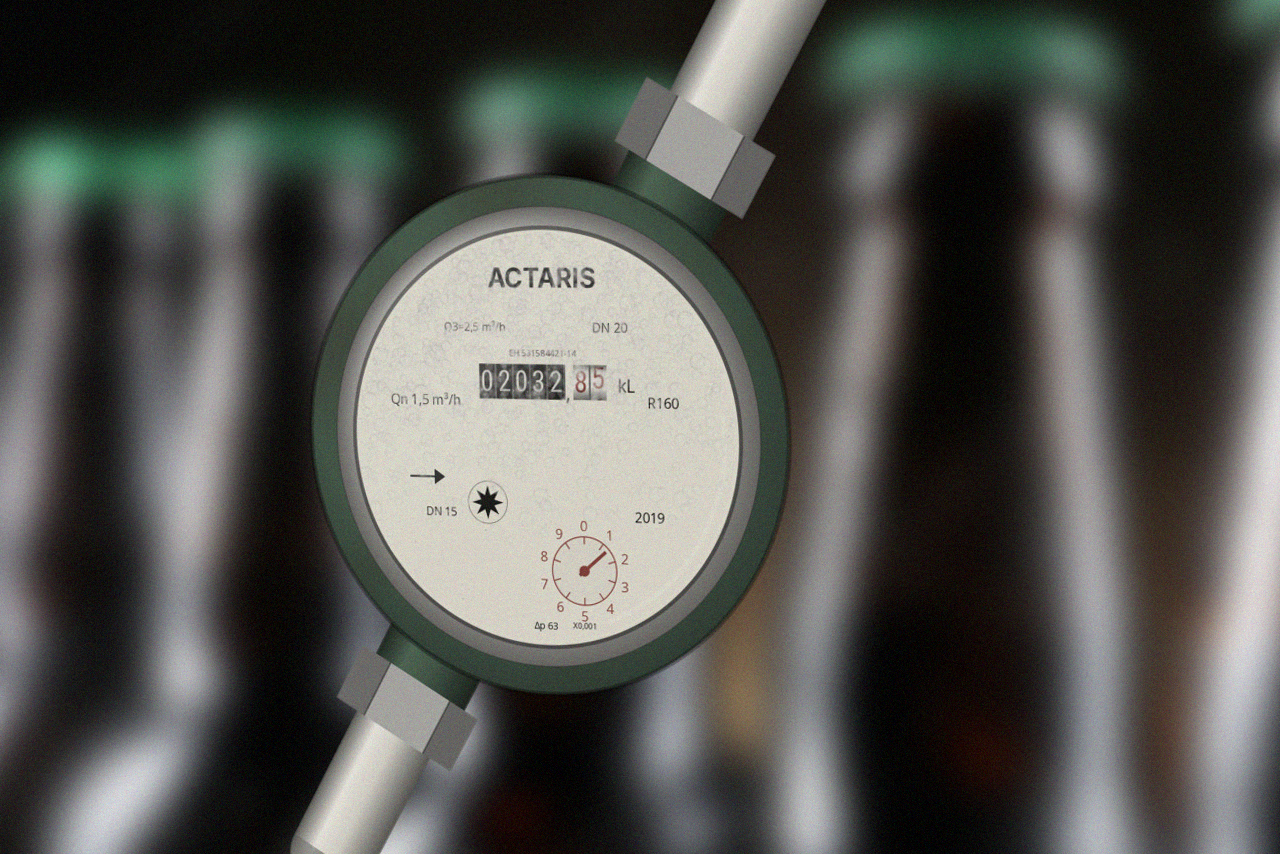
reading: 2032.851,kL
